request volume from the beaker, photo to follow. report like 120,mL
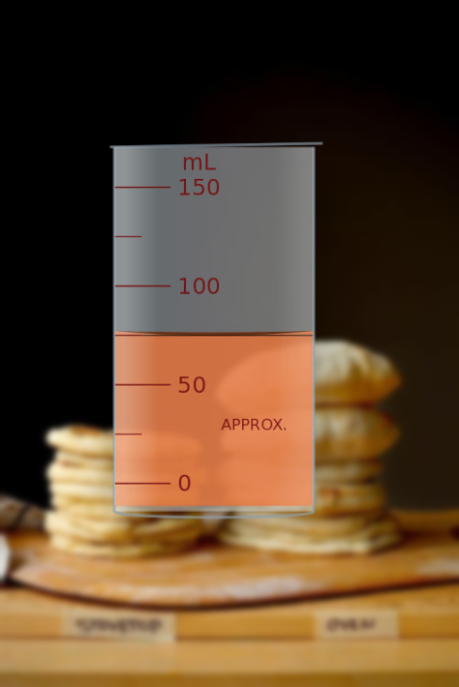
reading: 75,mL
